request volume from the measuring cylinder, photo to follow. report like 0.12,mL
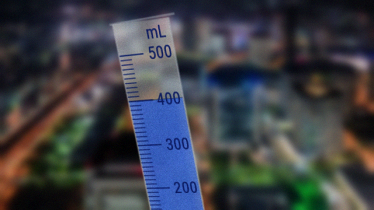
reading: 400,mL
